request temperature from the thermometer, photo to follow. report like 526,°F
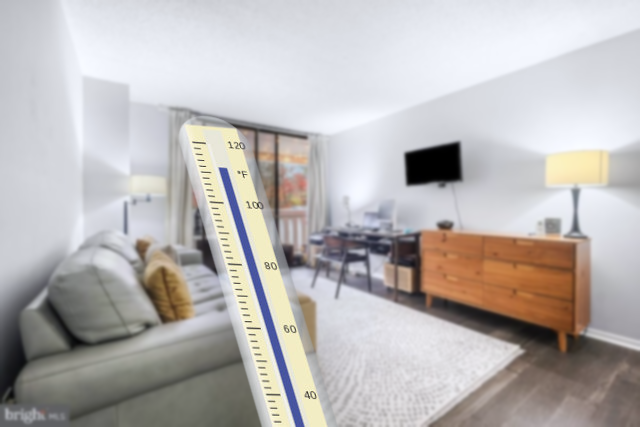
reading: 112,°F
